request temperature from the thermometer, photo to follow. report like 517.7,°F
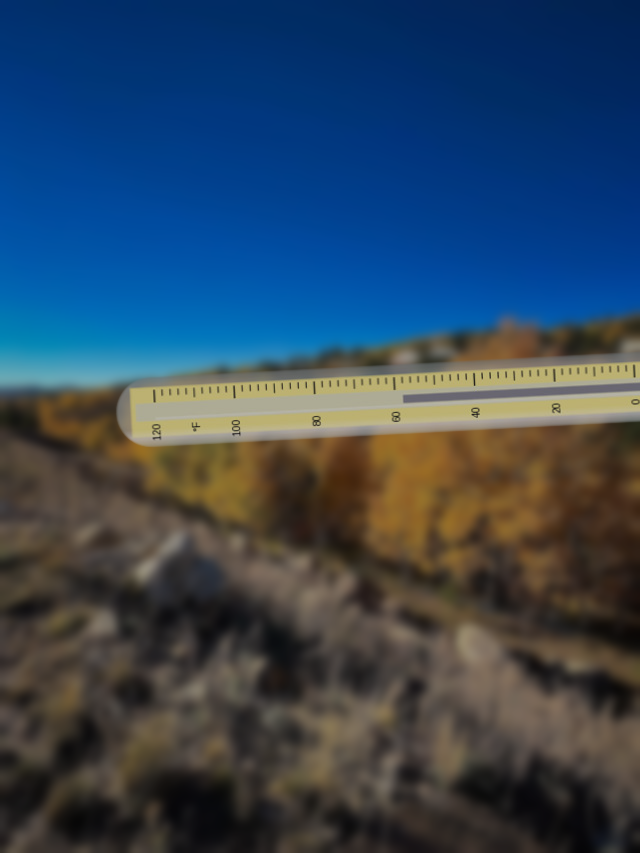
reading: 58,°F
